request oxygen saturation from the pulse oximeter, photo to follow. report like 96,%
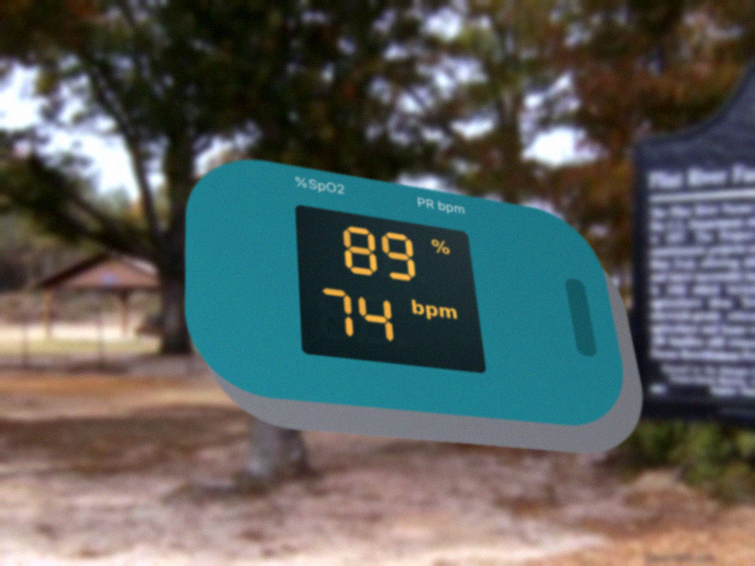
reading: 89,%
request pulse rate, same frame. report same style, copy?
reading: 74,bpm
